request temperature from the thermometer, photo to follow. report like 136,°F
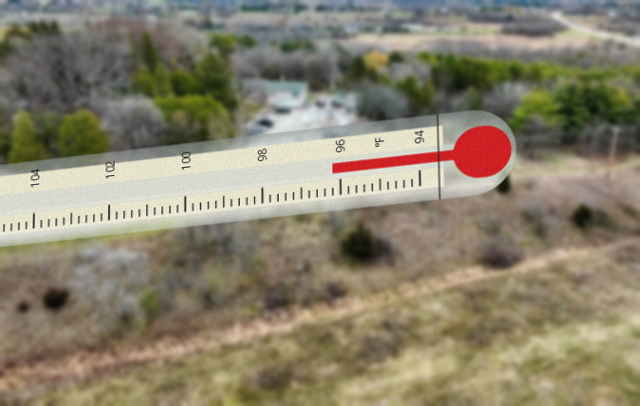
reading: 96.2,°F
